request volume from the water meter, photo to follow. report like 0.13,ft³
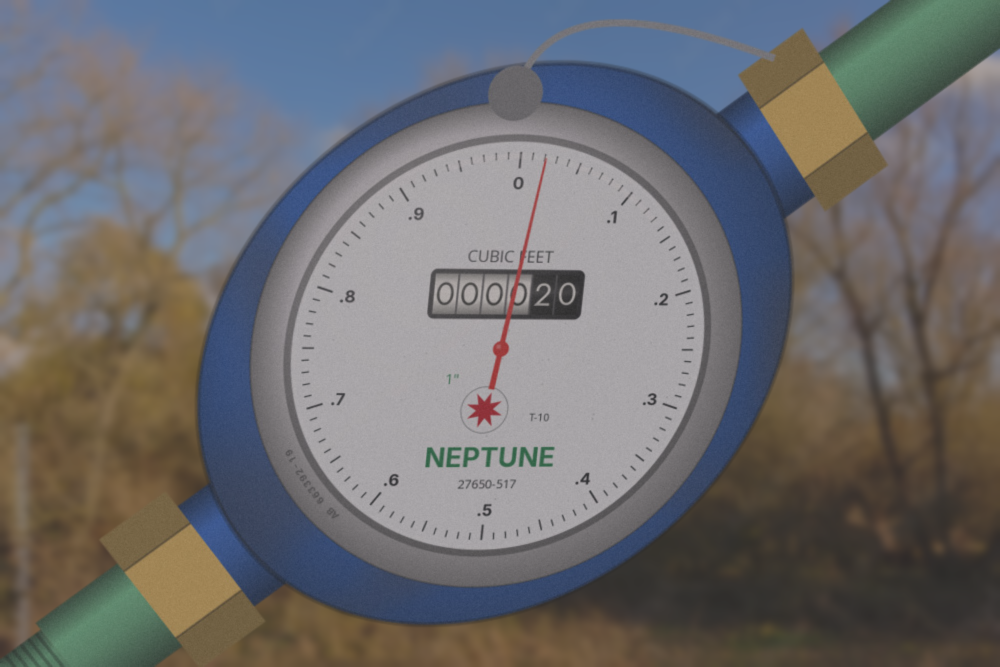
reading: 20.02,ft³
